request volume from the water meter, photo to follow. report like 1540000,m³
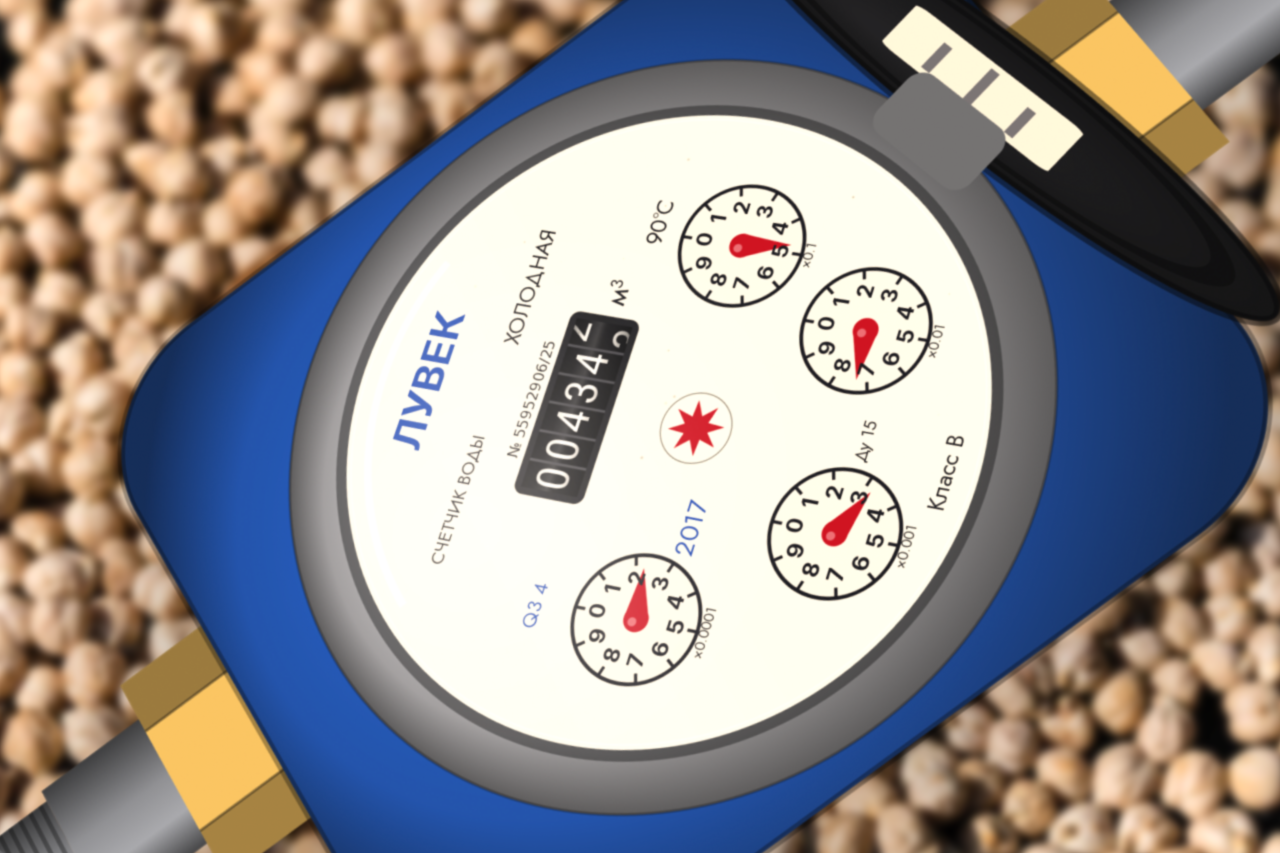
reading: 4342.4732,m³
